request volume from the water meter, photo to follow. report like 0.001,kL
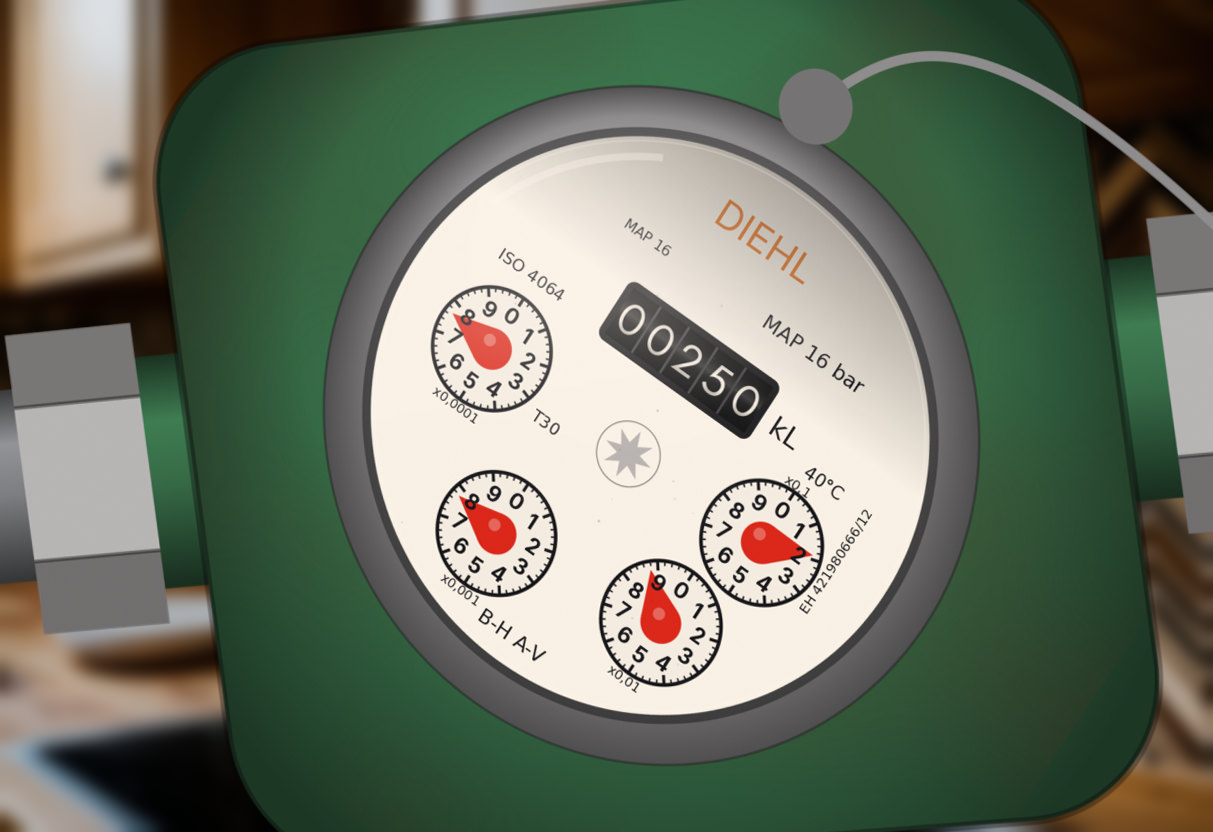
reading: 250.1877,kL
